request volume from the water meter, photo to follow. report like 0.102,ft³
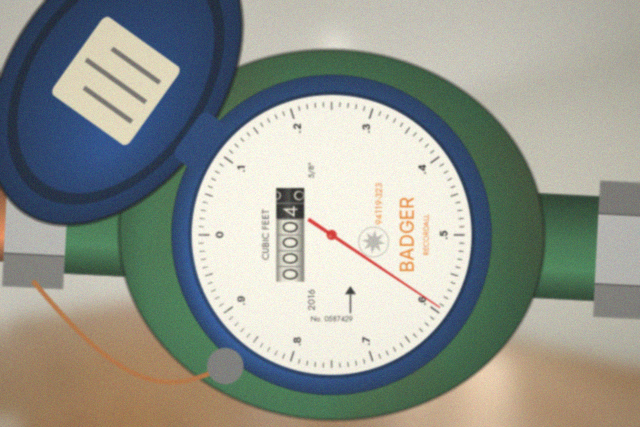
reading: 48.59,ft³
